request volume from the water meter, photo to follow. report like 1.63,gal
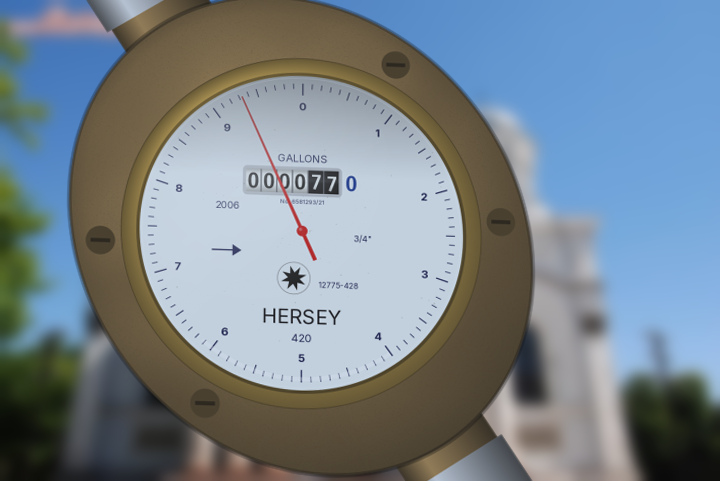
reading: 769.3,gal
